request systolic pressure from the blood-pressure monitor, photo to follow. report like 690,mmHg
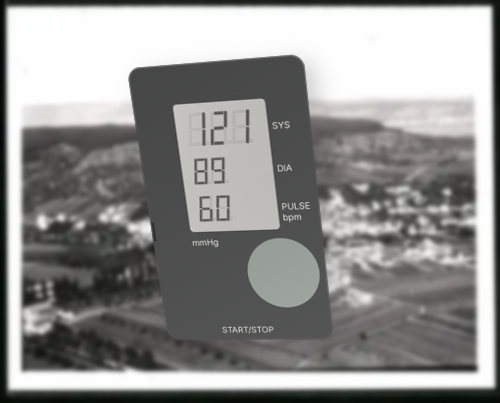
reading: 121,mmHg
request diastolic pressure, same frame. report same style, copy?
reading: 89,mmHg
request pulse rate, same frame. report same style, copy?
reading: 60,bpm
